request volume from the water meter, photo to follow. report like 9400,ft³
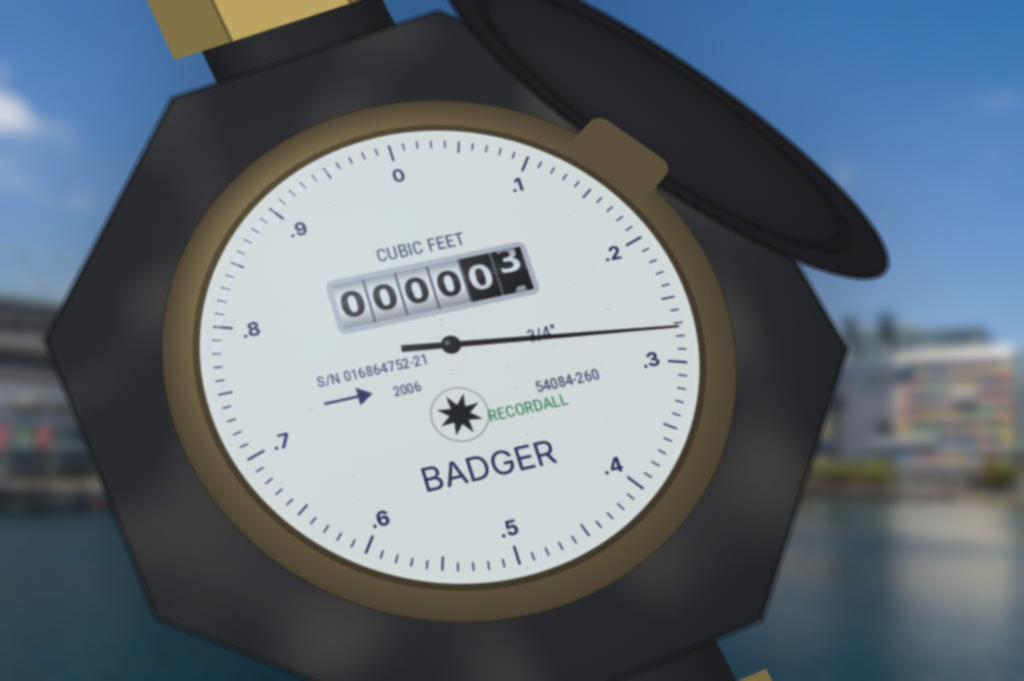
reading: 3.27,ft³
